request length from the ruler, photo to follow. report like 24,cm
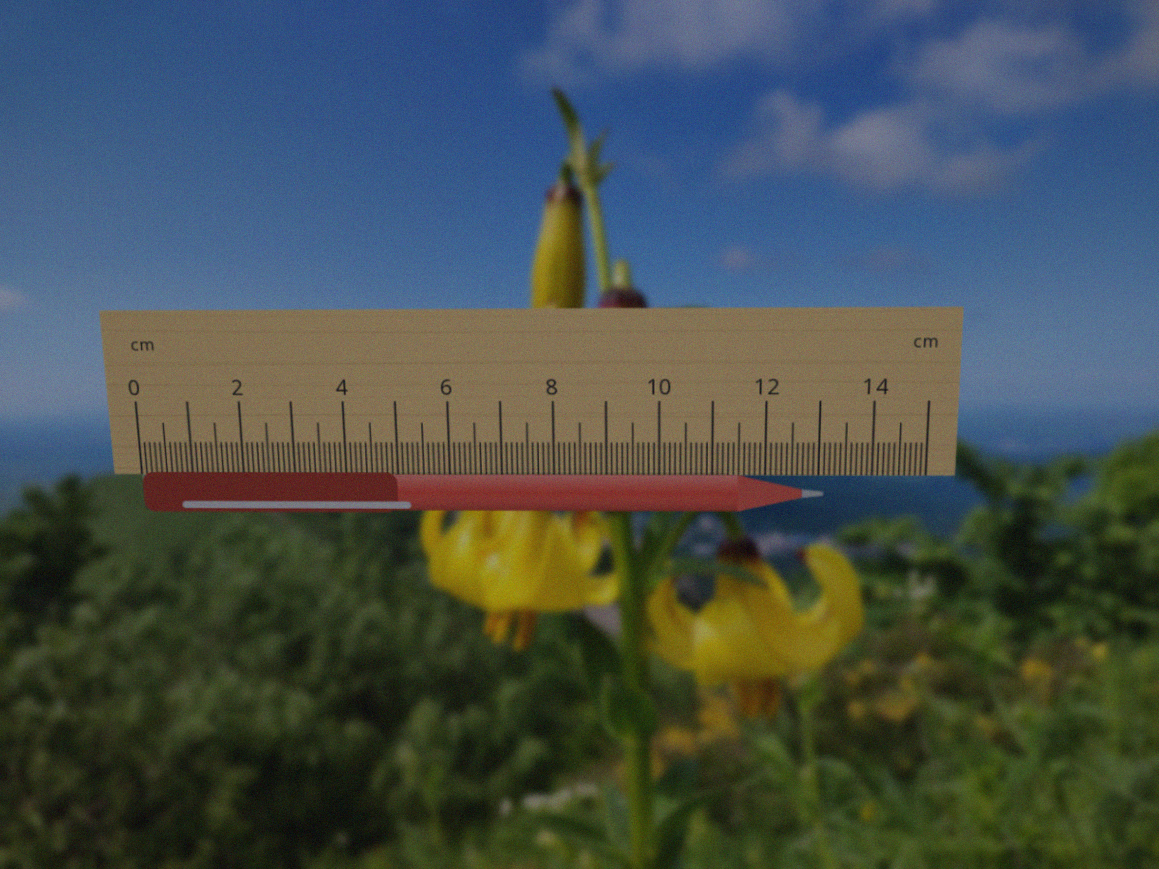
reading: 13.1,cm
